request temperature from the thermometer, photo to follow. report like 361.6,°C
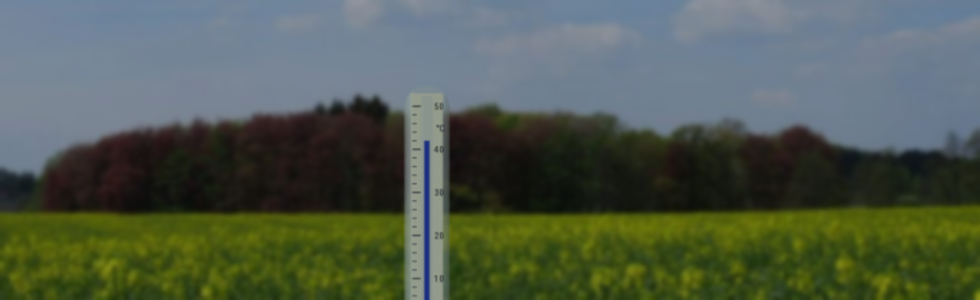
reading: 42,°C
